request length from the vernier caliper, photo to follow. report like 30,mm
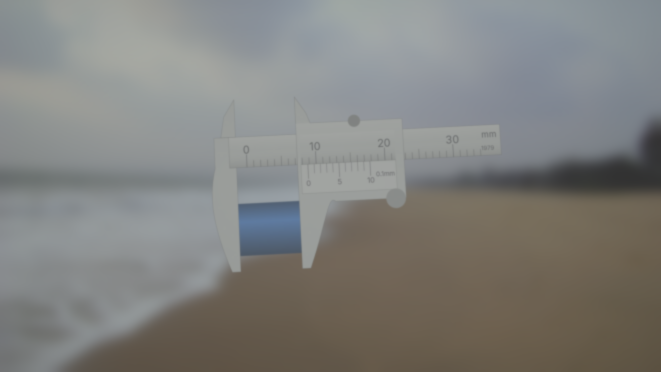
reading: 8.8,mm
